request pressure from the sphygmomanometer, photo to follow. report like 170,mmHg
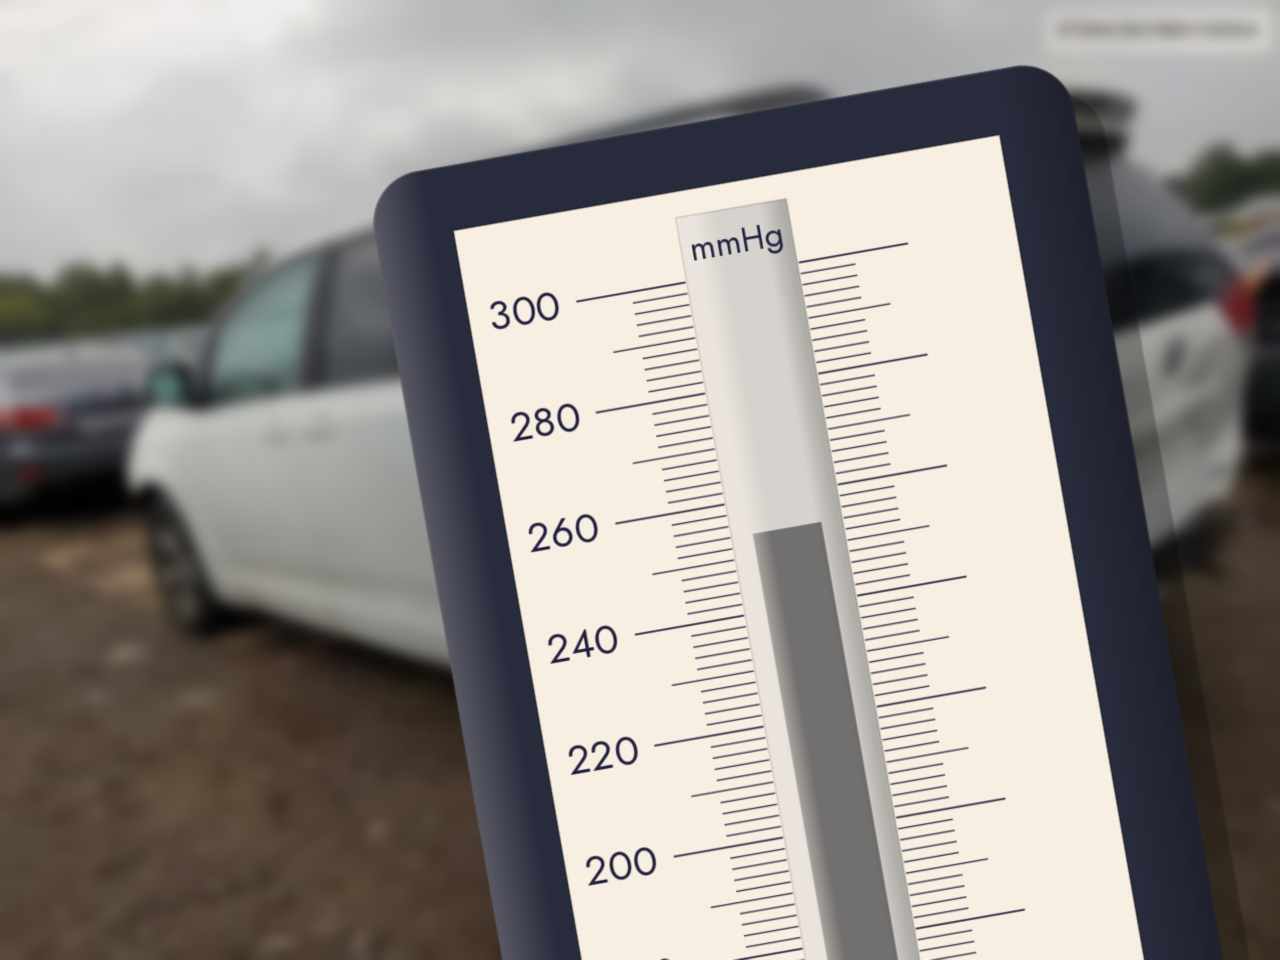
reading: 254,mmHg
